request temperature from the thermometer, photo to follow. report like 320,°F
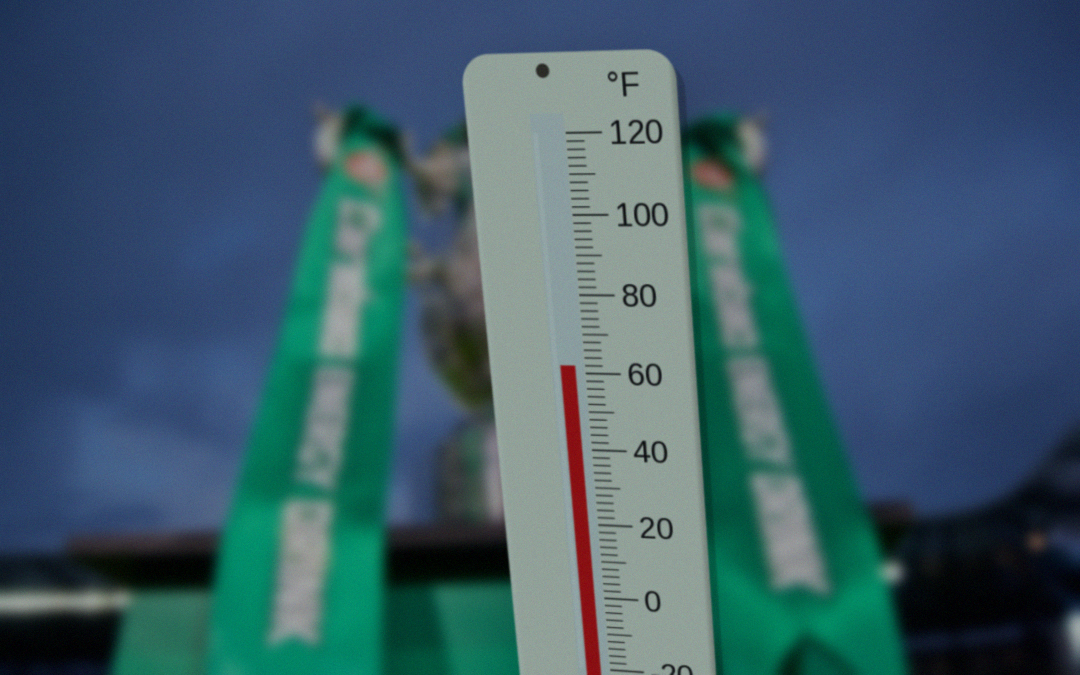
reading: 62,°F
